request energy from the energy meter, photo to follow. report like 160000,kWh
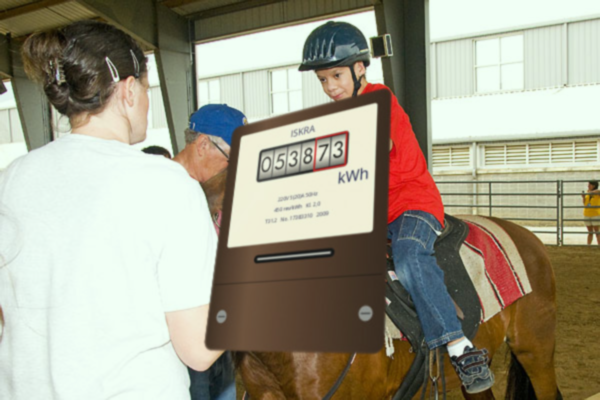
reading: 538.73,kWh
